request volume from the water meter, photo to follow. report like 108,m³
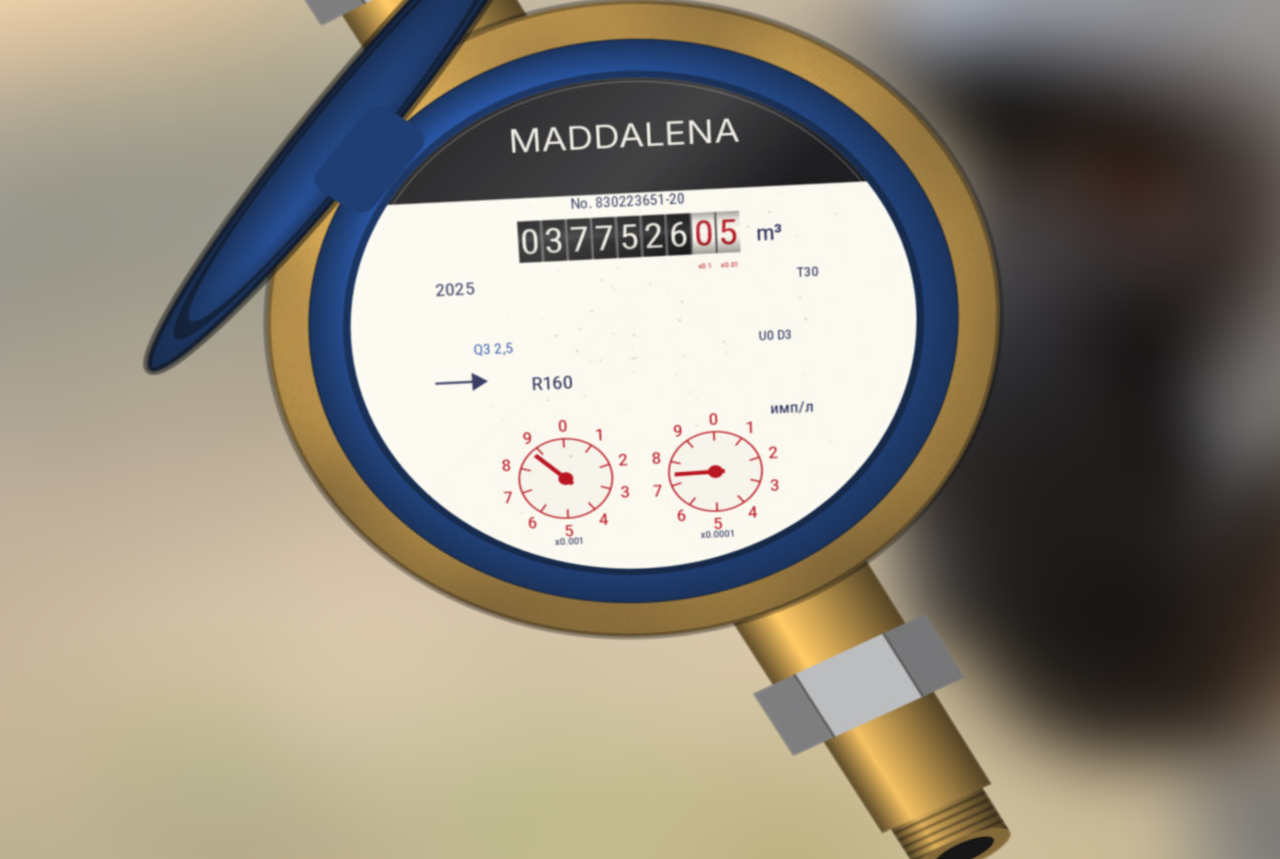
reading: 377526.0587,m³
